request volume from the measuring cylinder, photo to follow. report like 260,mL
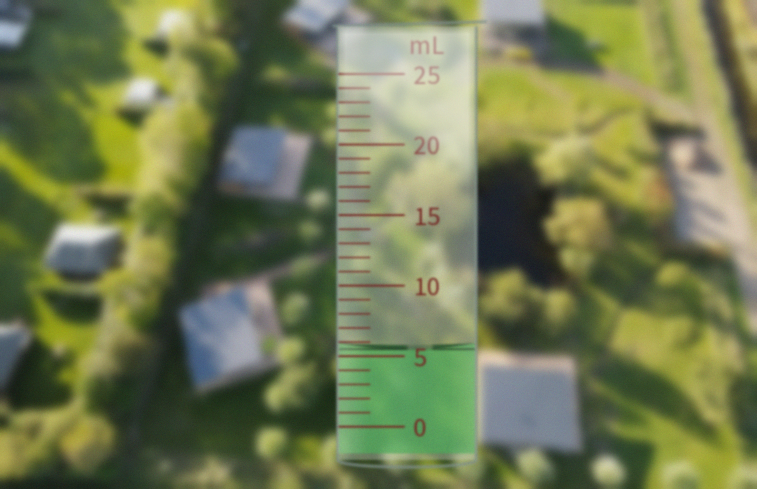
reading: 5.5,mL
